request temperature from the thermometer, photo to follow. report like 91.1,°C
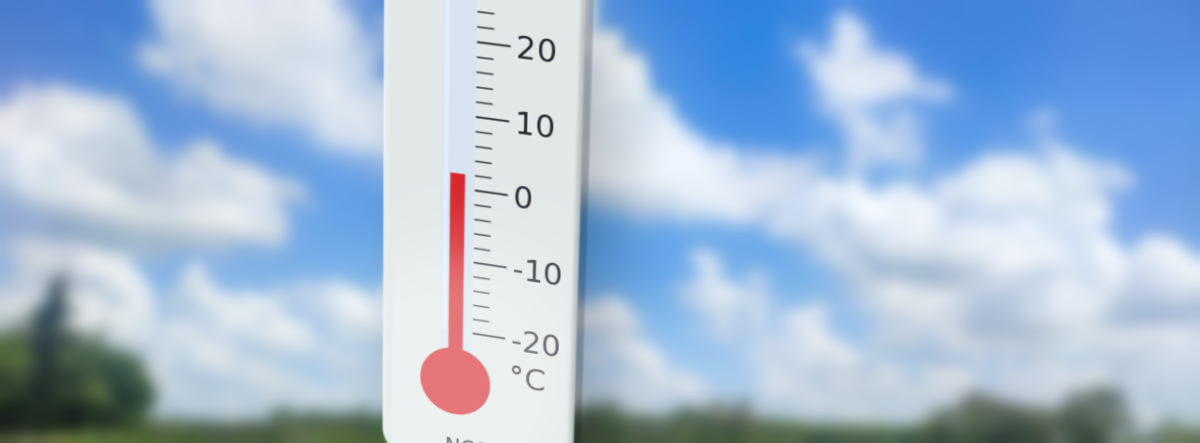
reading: 2,°C
